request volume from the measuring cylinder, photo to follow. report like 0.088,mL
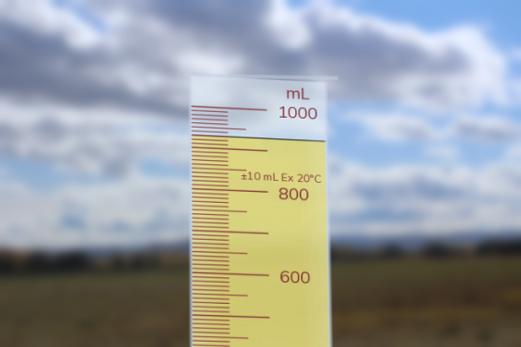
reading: 930,mL
